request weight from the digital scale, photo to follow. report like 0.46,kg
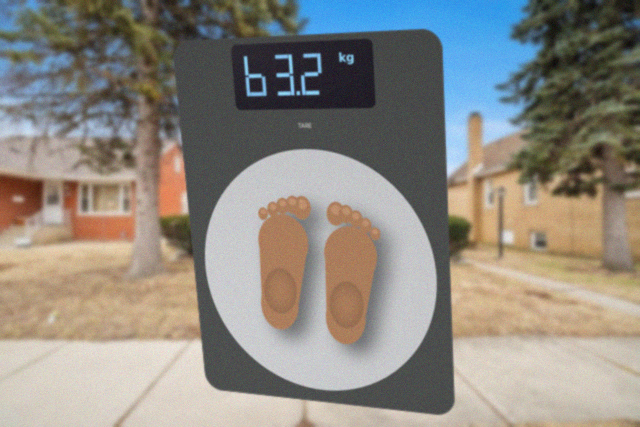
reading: 63.2,kg
